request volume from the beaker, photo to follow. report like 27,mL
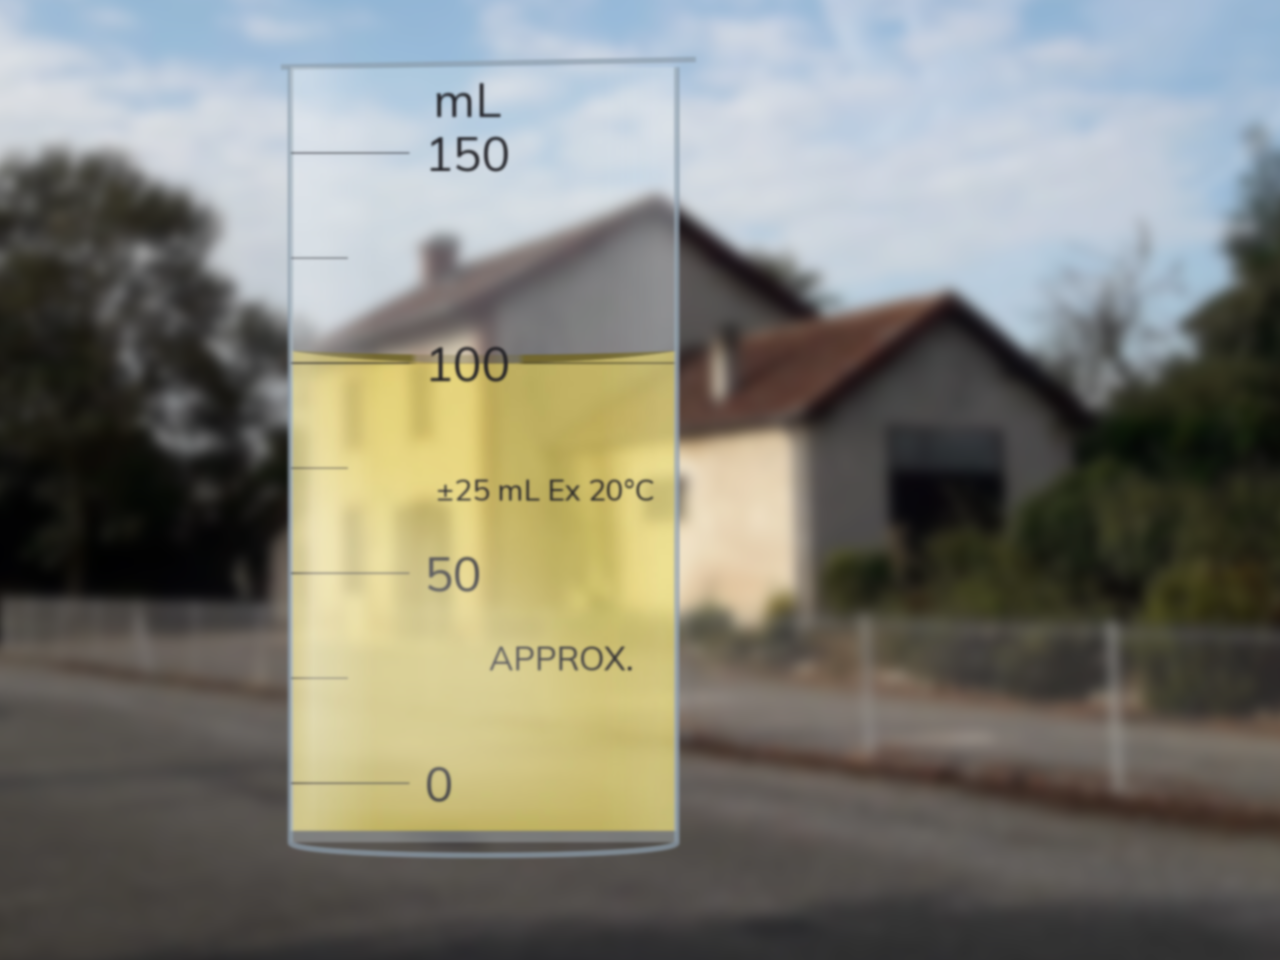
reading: 100,mL
